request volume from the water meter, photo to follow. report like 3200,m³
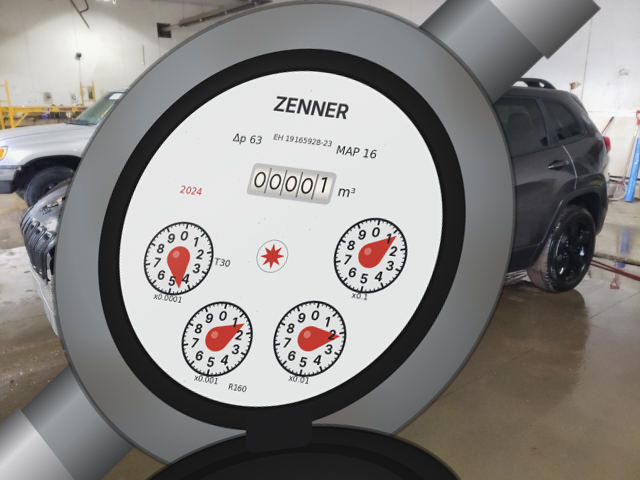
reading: 1.1214,m³
